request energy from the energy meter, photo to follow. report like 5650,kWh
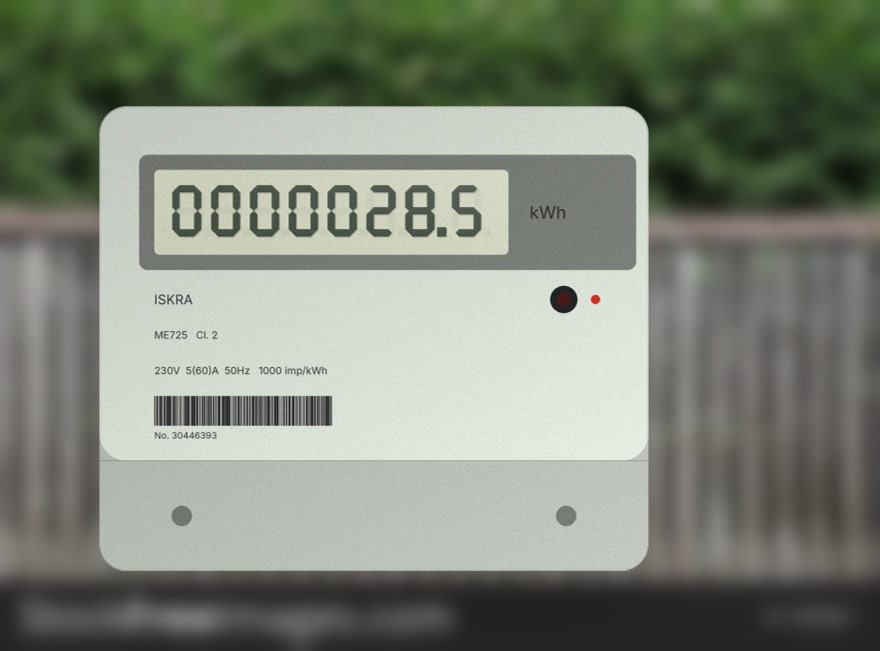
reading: 28.5,kWh
